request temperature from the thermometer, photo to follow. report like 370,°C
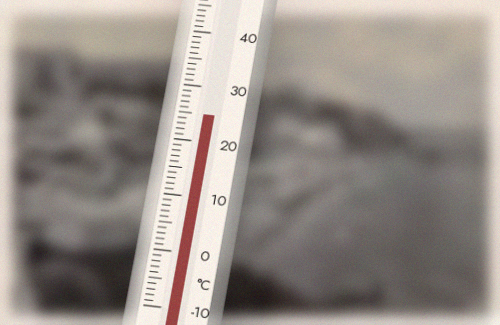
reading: 25,°C
